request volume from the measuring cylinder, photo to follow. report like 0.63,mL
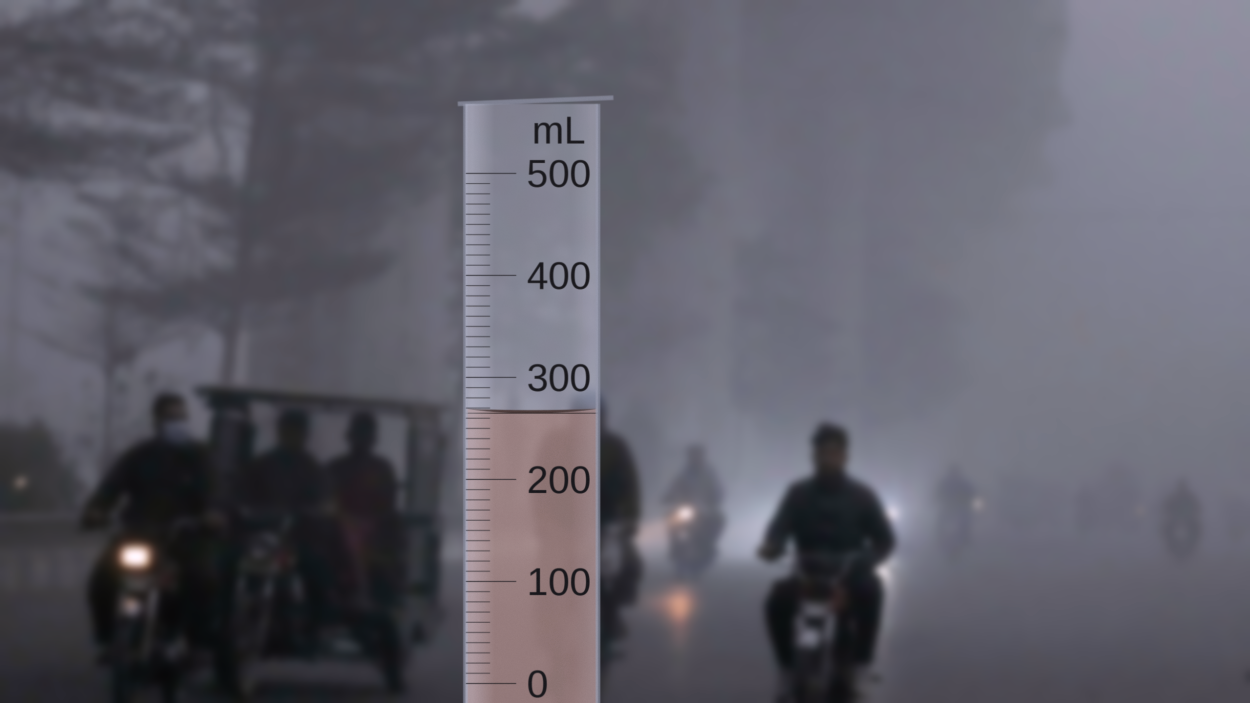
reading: 265,mL
